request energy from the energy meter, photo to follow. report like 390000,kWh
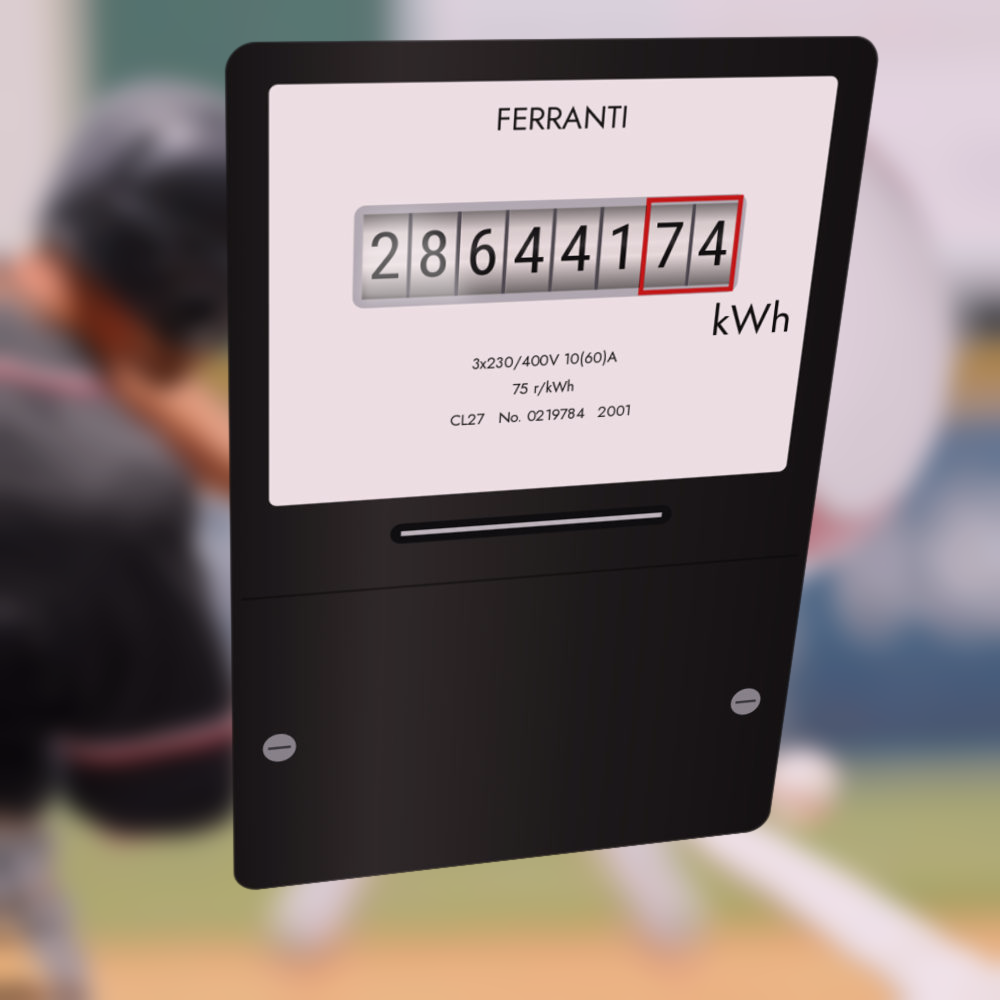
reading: 286441.74,kWh
